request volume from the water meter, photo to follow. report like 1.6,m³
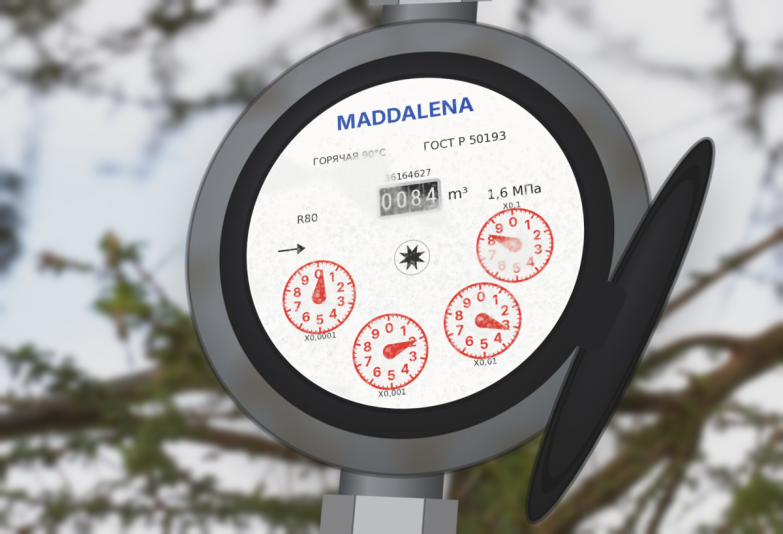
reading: 84.8320,m³
